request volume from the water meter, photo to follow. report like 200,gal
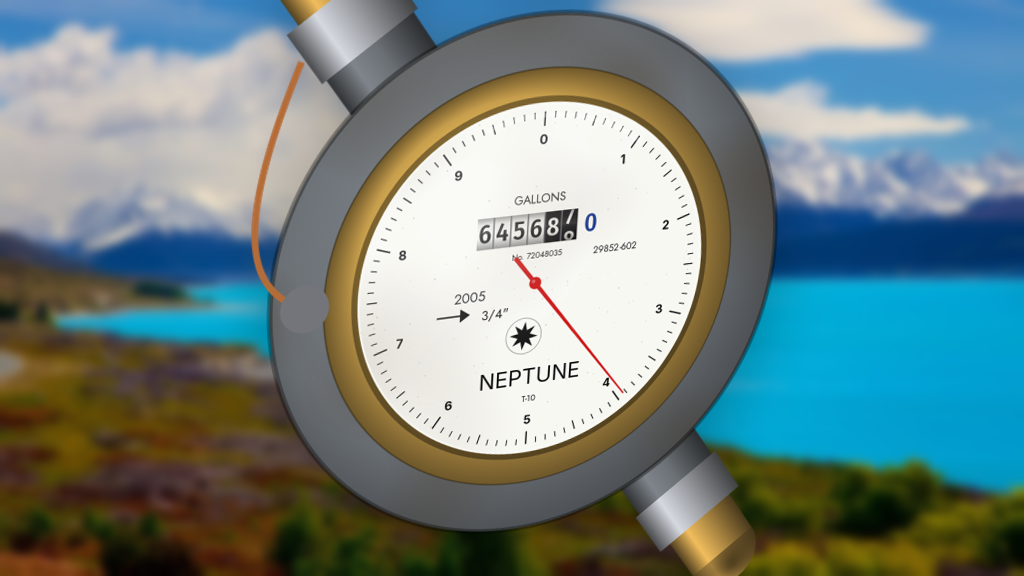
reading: 6456873.9,gal
